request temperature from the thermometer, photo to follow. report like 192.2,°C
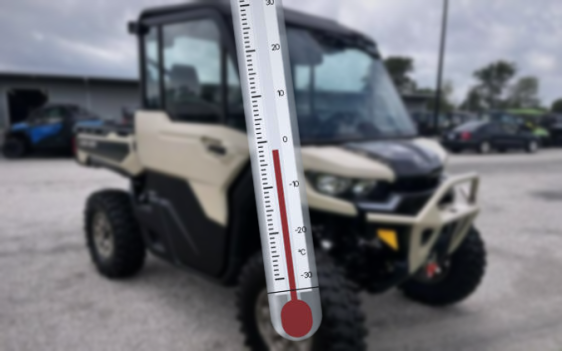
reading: -2,°C
